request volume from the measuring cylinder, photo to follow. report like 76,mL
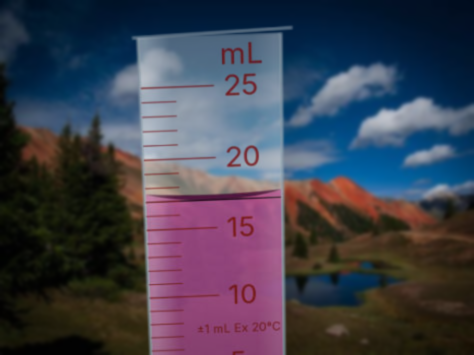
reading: 17,mL
